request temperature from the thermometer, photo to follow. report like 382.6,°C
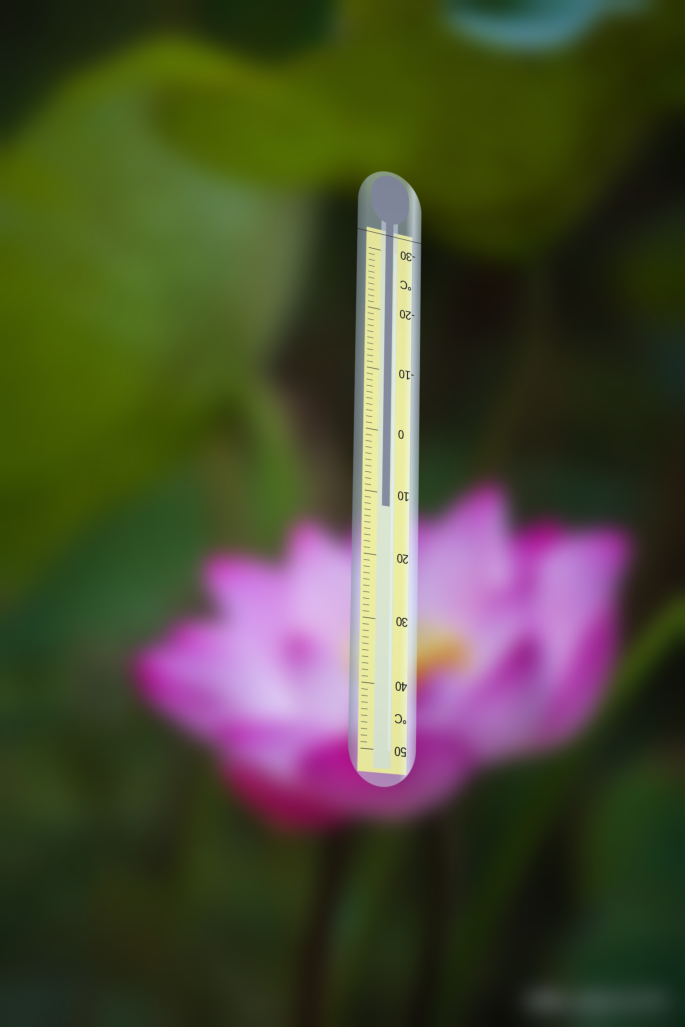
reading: 12,°C
